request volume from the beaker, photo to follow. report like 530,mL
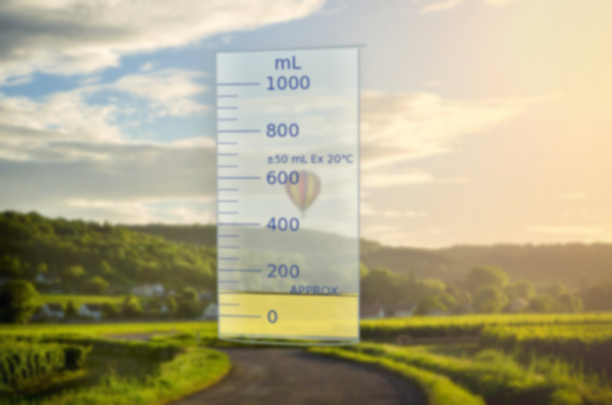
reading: 100,mL
